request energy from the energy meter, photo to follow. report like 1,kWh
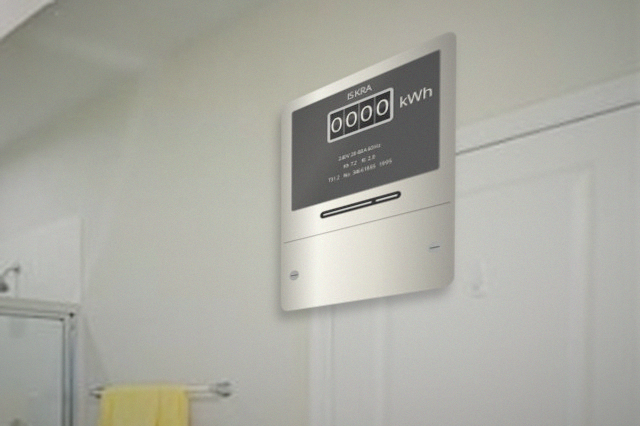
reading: 0,kWh
